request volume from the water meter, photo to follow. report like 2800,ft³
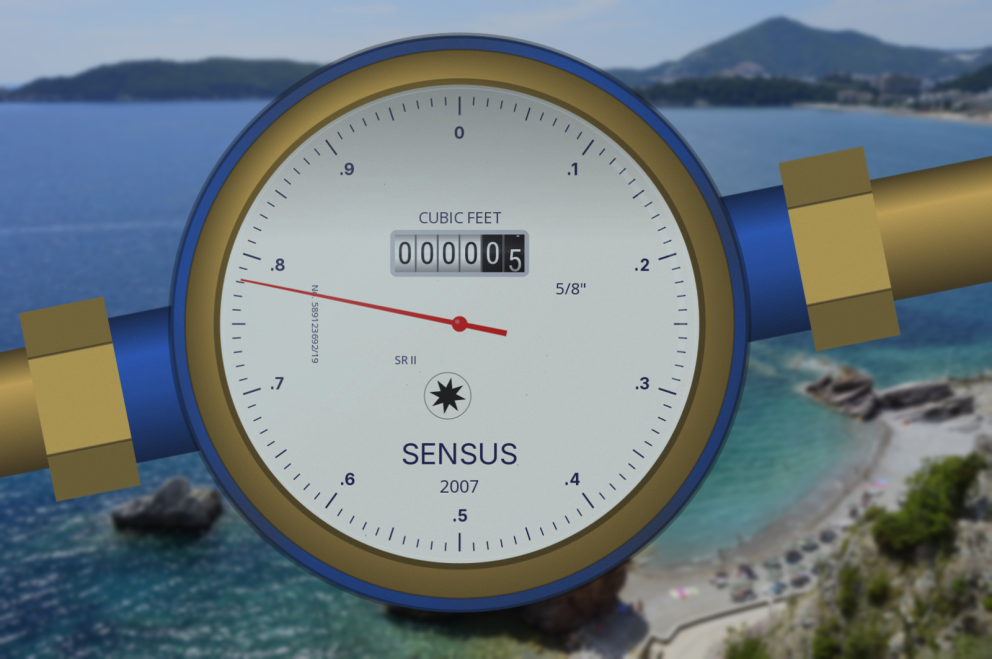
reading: 4.78,ft³
